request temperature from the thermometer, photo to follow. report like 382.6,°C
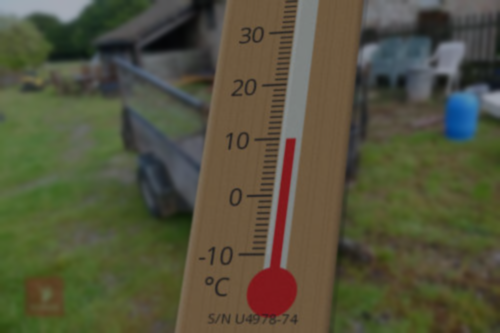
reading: 10,°C
